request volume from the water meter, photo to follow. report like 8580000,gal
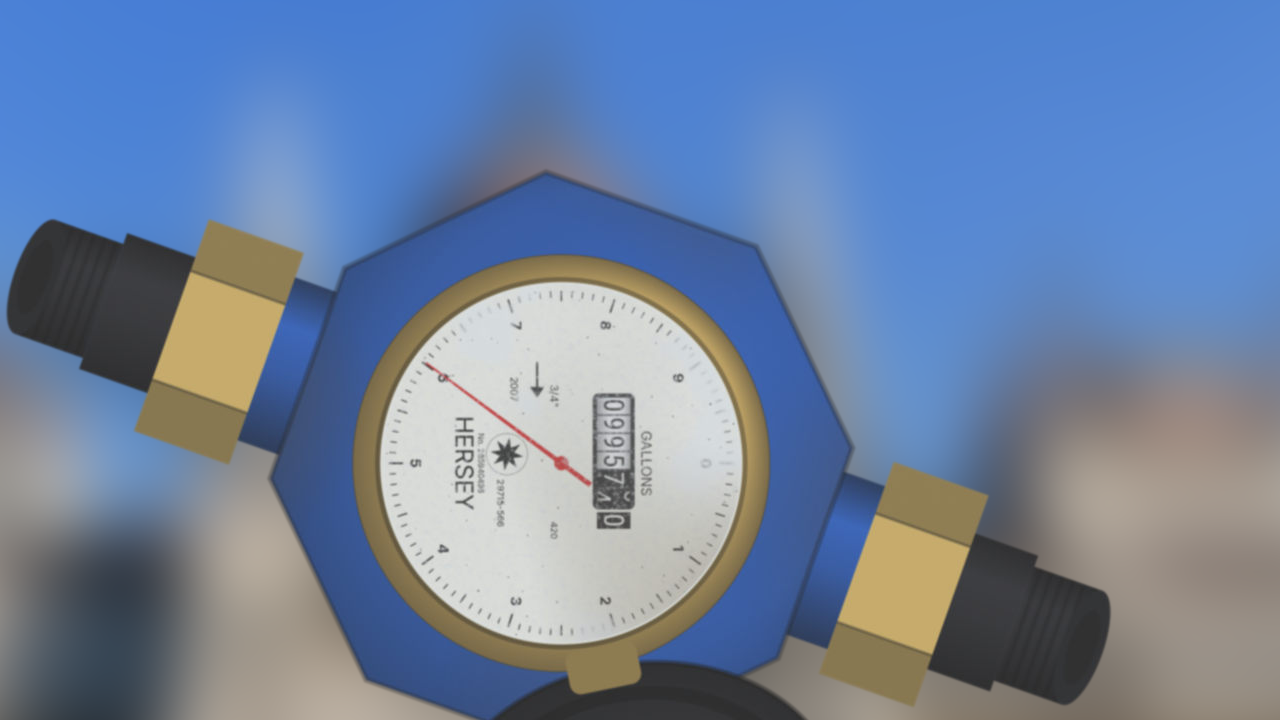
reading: 995736.0,gal
